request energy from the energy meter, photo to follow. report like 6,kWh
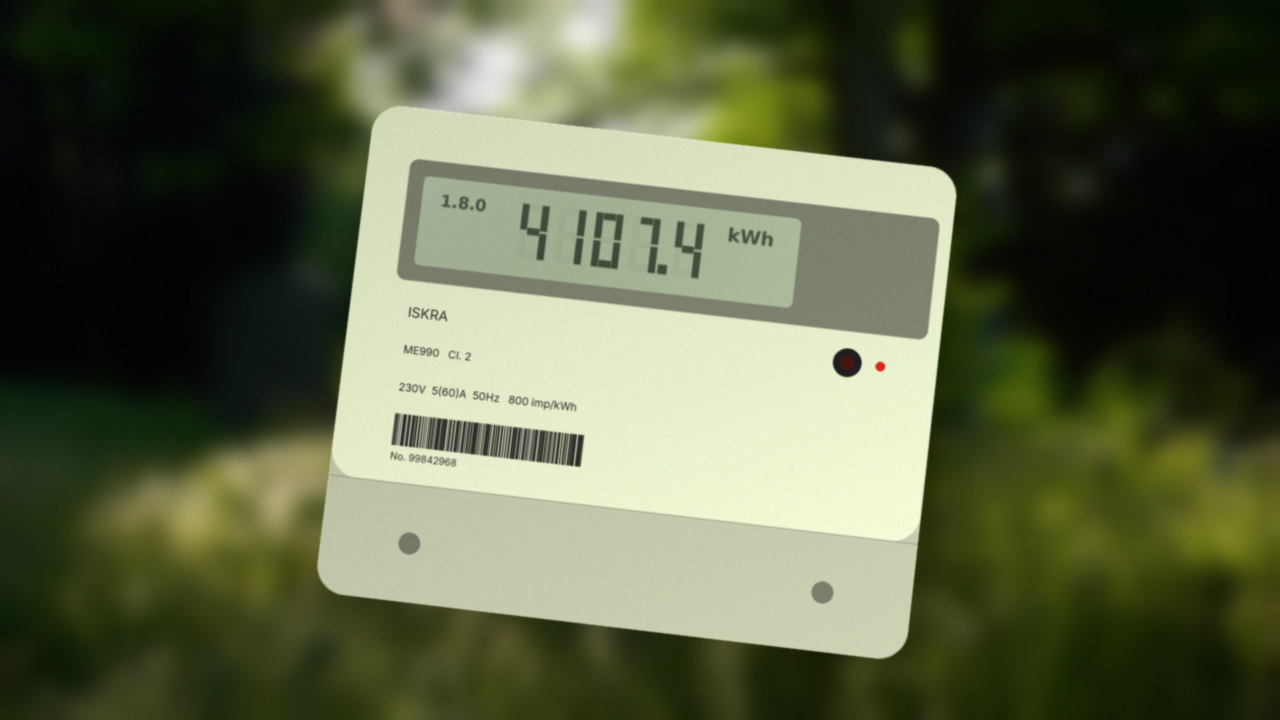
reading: 4107.4,kWh
